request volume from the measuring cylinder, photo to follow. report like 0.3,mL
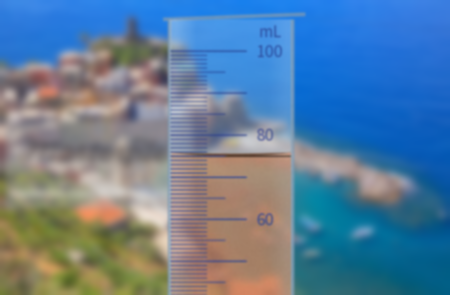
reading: 75,mL
